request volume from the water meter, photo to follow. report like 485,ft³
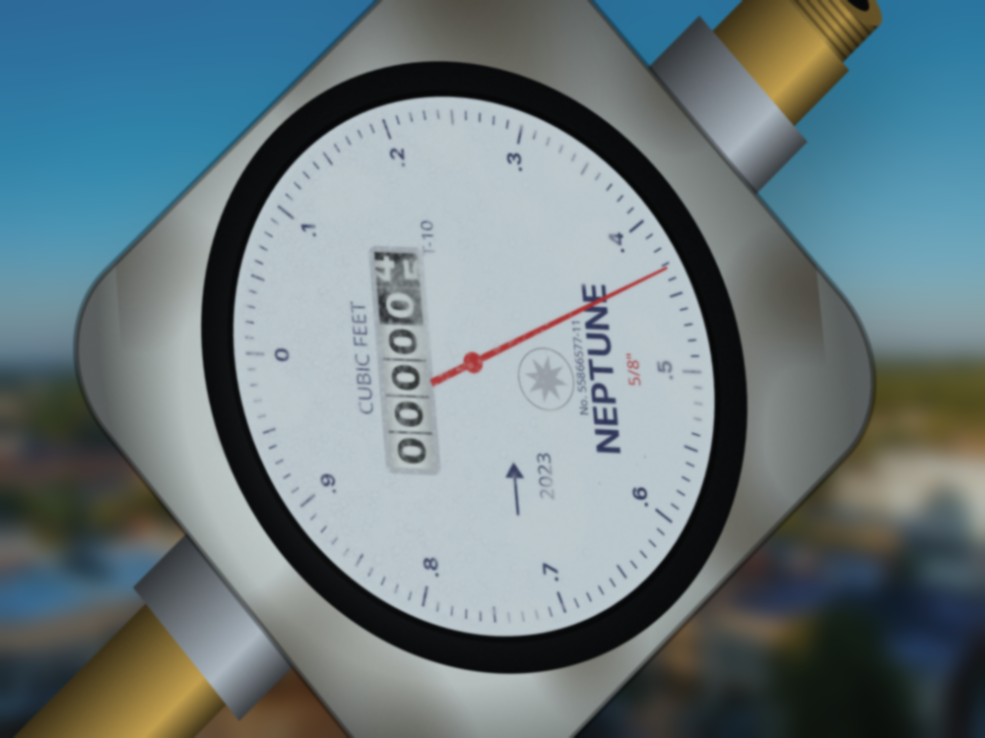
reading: 4.43,ft³
